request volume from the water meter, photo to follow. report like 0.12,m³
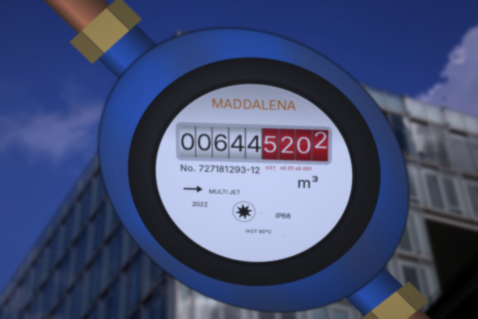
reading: 644.5202,m³
